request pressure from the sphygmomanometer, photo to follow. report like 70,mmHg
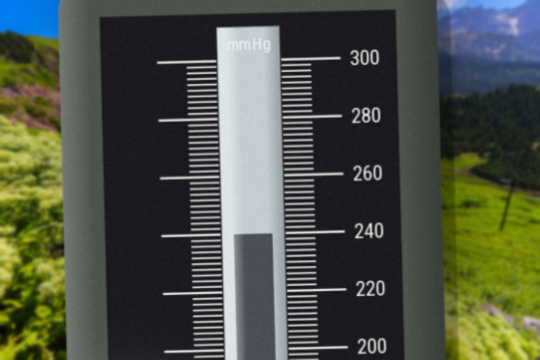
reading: 240,mmHg
